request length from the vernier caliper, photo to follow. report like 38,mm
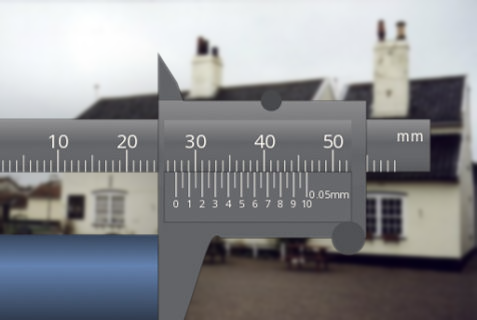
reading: 27.2,mm
